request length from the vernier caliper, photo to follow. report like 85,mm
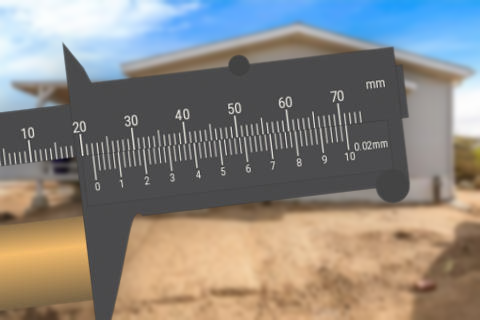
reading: 22.0,mm
